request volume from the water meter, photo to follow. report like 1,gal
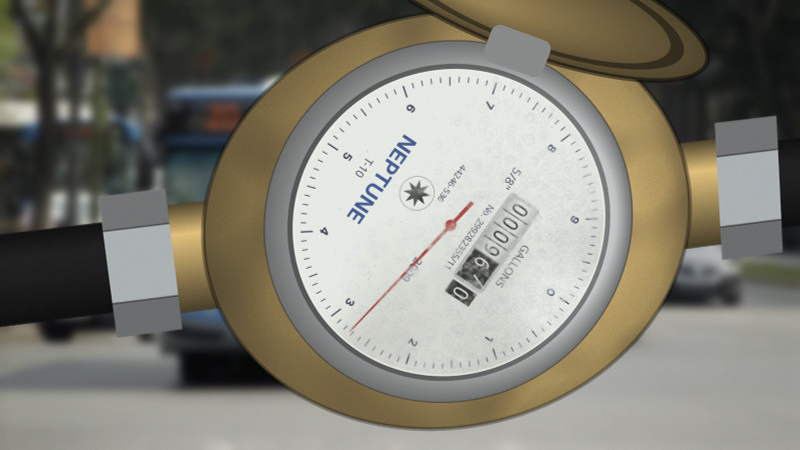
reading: 9672.7,gal
